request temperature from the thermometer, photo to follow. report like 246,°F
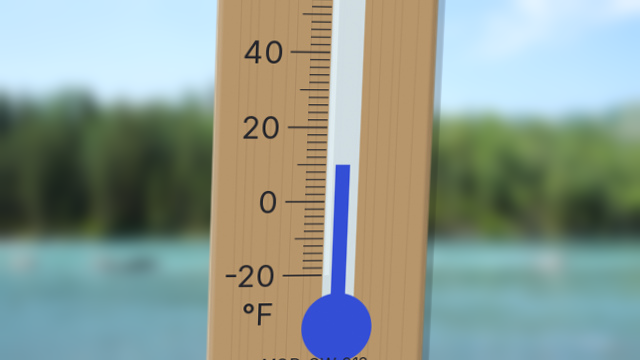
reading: 10,°F
